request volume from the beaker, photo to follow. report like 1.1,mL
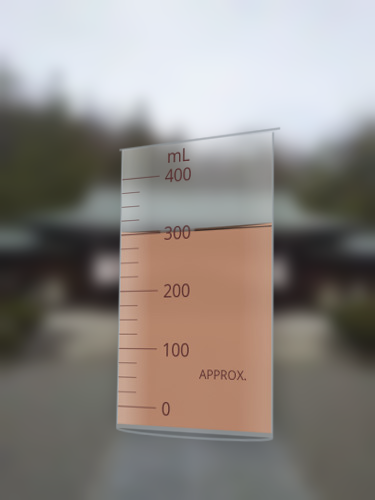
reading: 300,mL
